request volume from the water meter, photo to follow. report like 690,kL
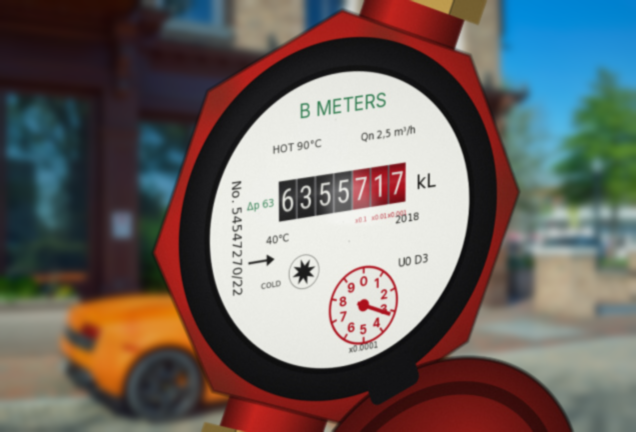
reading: 6355.7173,kL
